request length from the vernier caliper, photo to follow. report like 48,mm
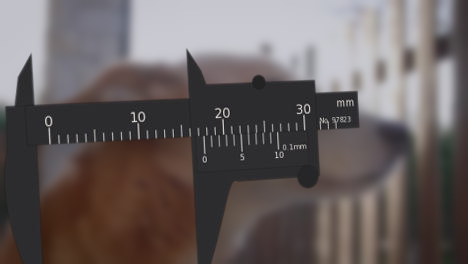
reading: 17.6,mm
